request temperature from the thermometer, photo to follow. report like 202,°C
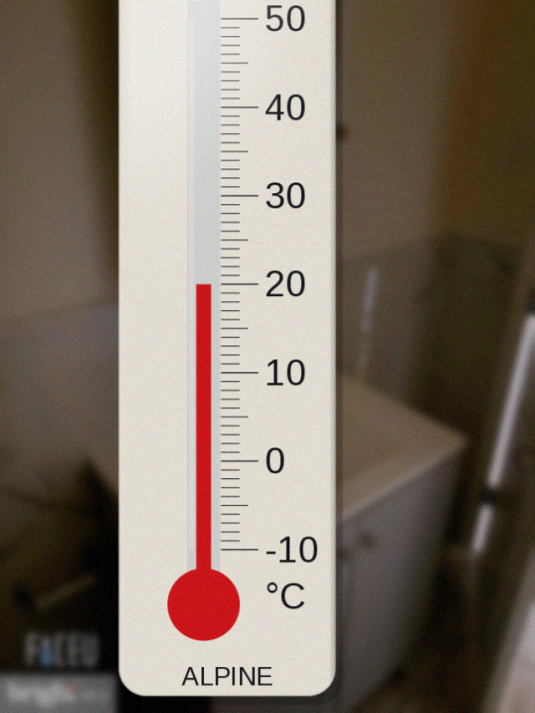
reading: 20,°C
